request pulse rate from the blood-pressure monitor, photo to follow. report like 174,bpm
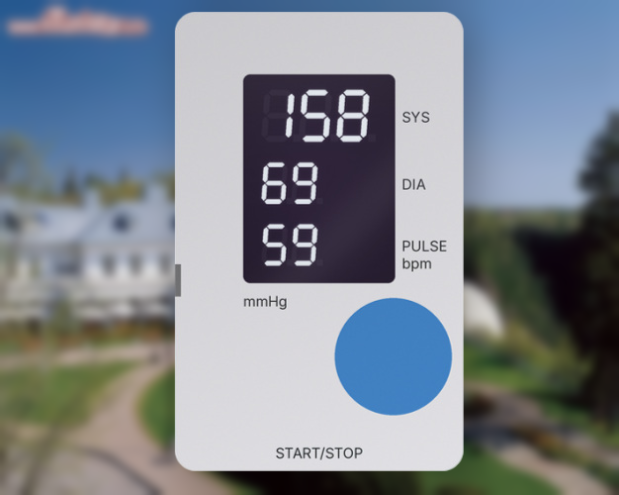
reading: 59,bpm
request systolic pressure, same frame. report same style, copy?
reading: 158,mmHg
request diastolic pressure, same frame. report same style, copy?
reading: 69,mmHg
